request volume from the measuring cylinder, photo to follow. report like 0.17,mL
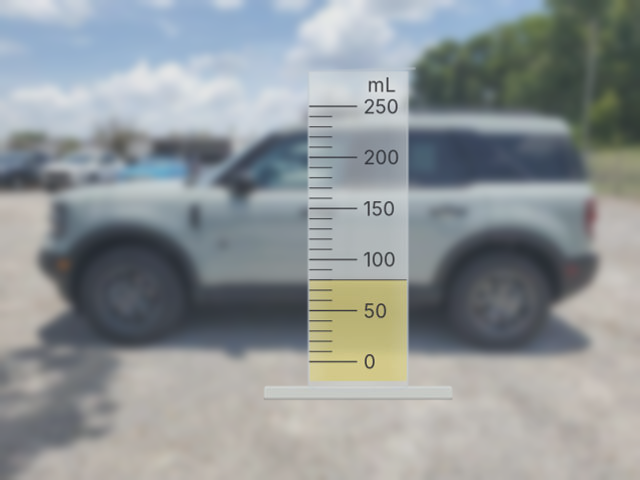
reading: 80,mL
